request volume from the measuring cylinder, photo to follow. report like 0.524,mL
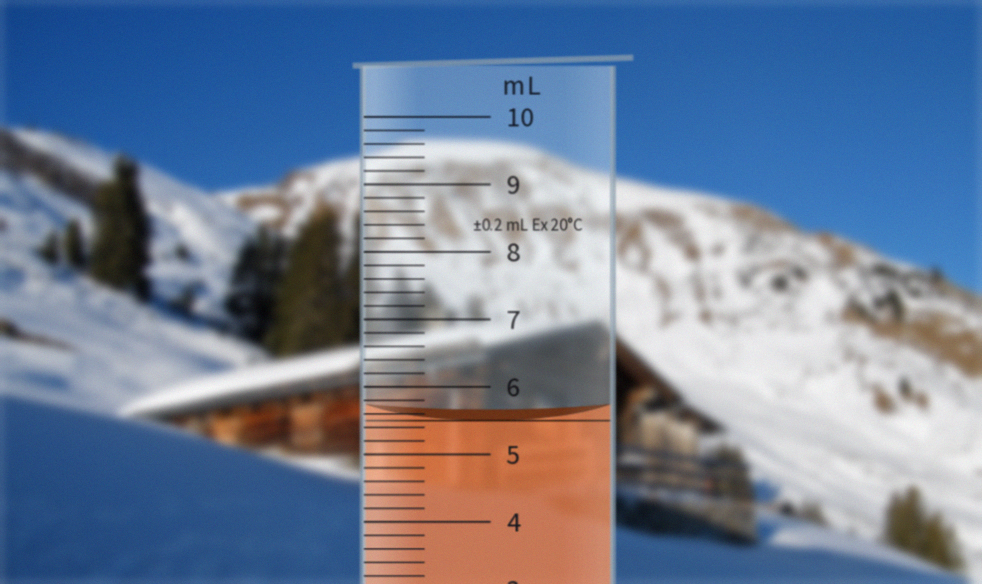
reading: 5.5,mL
